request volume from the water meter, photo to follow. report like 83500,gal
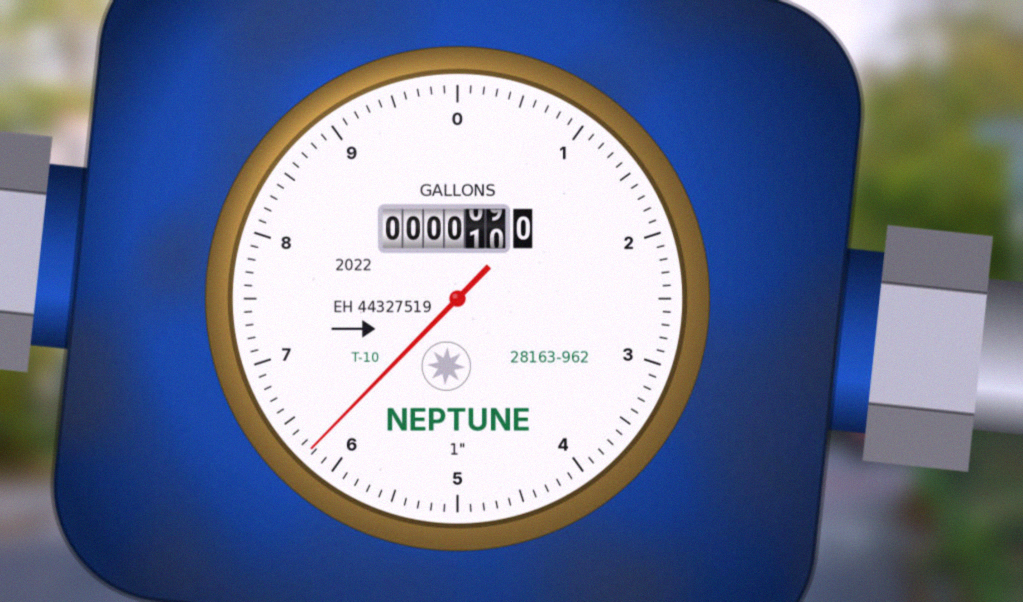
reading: 96.2,gal
